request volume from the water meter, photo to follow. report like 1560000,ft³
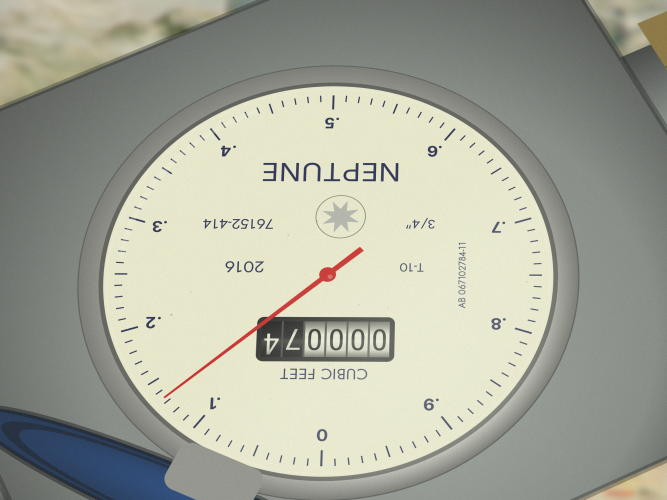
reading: 74.13,ft³
